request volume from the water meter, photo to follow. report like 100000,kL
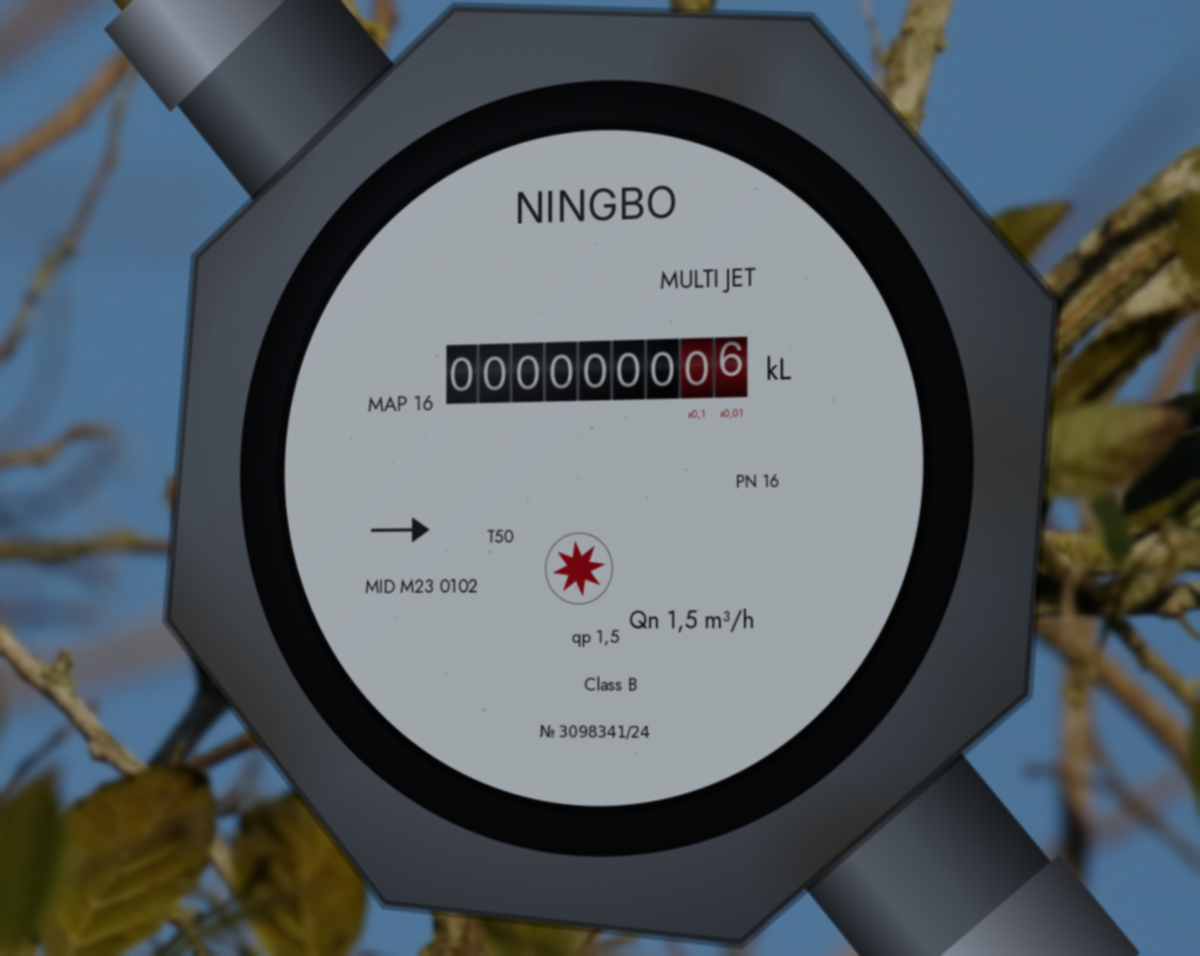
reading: 0.06,kL
